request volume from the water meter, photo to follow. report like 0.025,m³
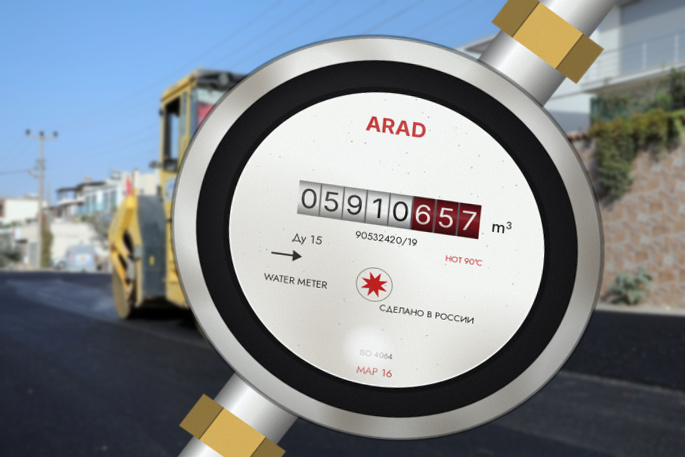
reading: 5910.657,m³
